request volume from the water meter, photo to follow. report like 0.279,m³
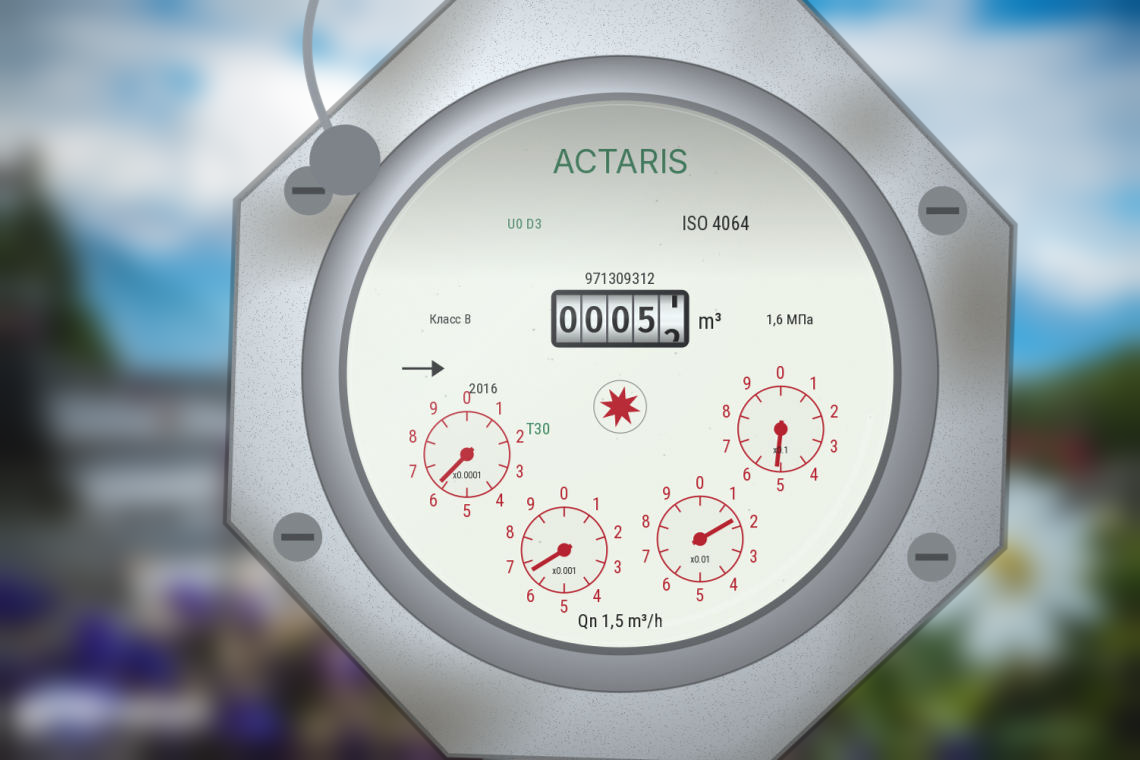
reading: 51.5166,m³
